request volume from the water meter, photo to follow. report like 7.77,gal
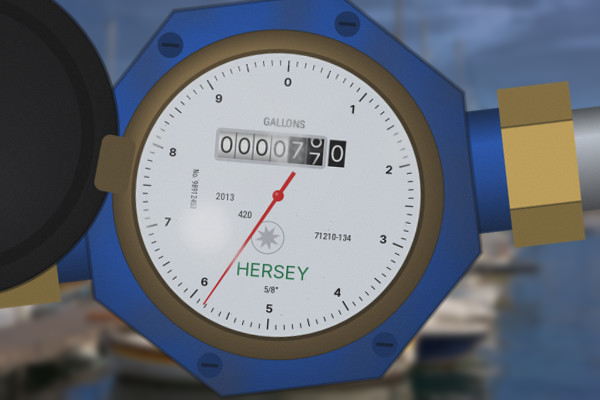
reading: 765.8,gal
